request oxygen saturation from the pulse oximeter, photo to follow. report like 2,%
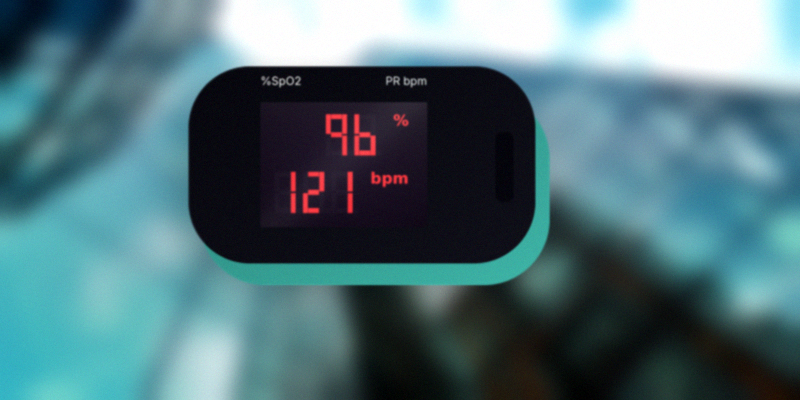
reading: 96,%
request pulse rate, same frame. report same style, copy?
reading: 121,bpm
